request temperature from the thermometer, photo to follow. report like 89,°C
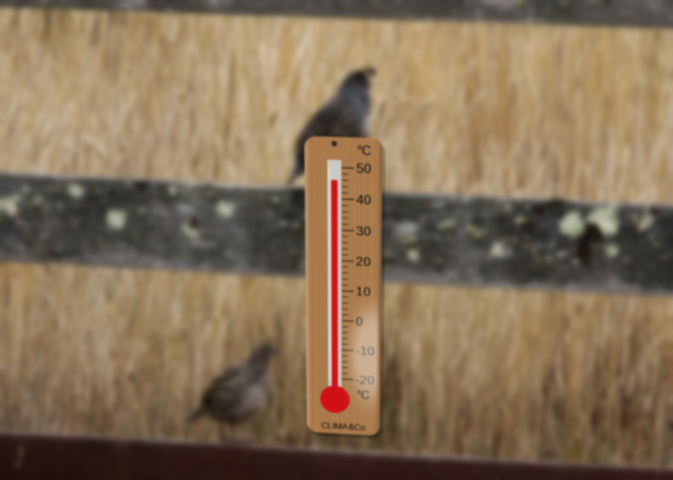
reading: 46,°C
